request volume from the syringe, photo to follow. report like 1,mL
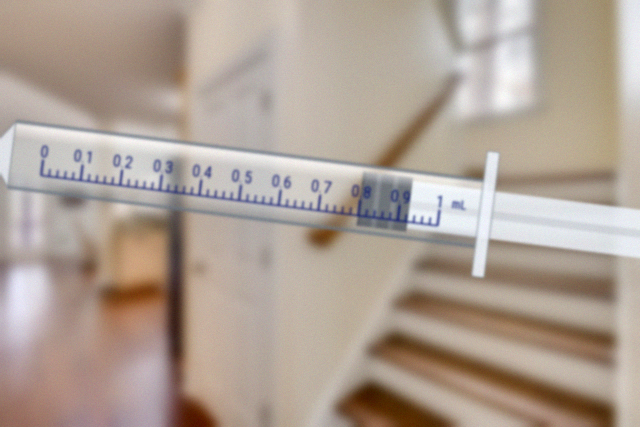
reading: 0.8,mL
